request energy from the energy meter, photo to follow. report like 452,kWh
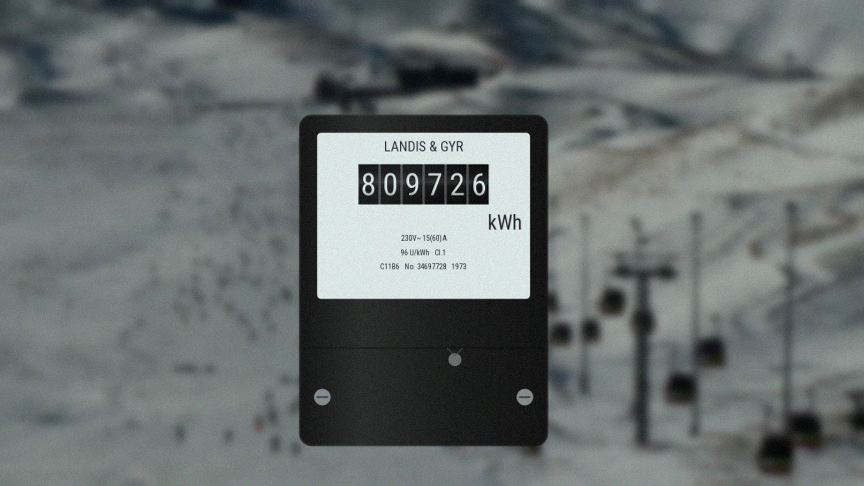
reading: 809726,kWh
